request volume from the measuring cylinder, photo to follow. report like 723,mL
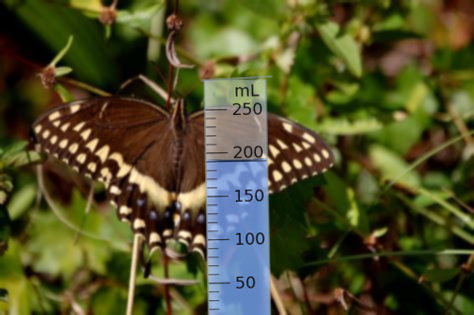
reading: 190,mL
